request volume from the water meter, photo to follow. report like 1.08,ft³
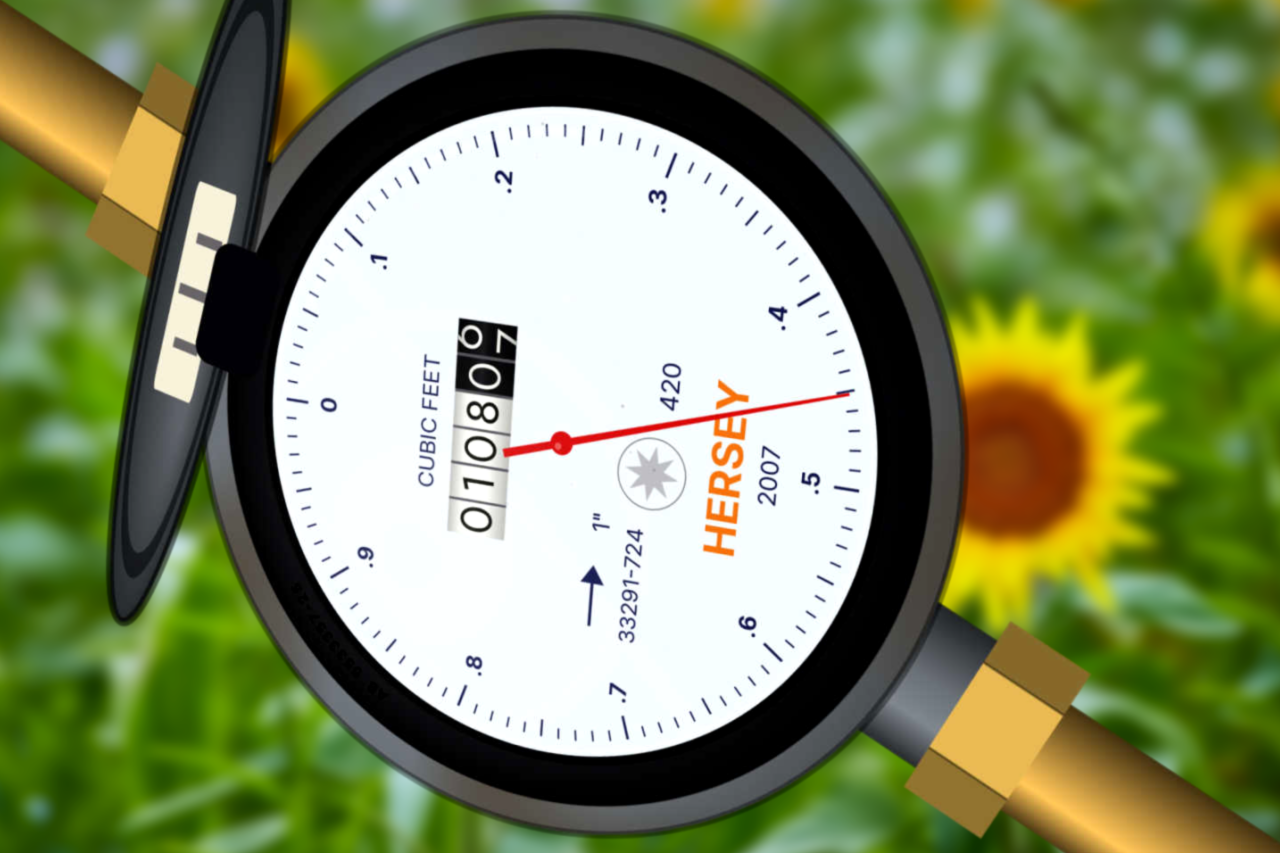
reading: 10806.45,ft³
